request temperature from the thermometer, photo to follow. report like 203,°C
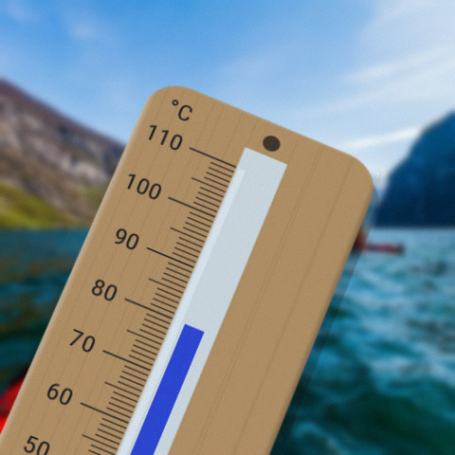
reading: 80,°C
